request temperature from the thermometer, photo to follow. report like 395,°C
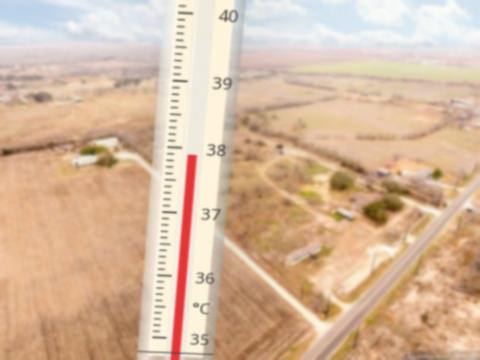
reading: 37.9,°C
